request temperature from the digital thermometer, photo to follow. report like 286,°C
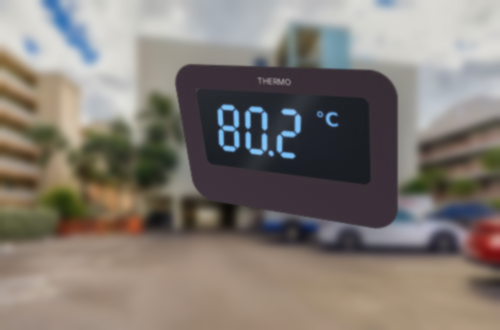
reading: 80.2,°C
